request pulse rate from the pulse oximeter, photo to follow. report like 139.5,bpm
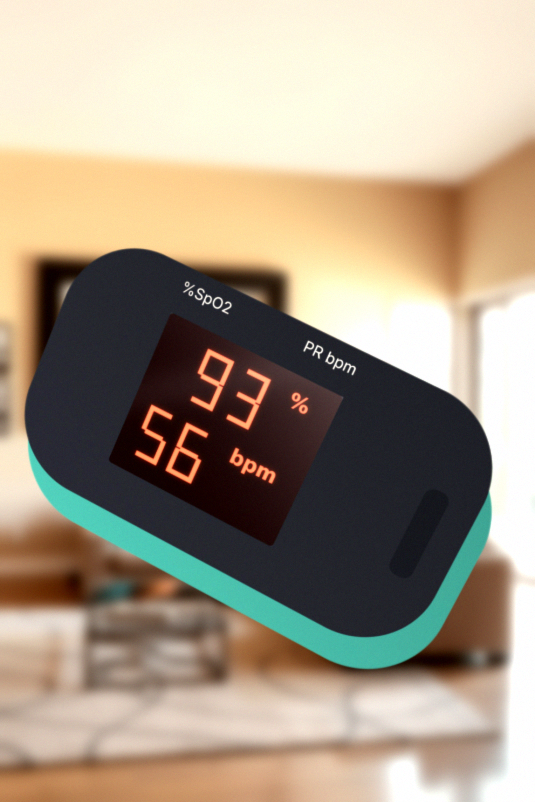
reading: 56,bpm
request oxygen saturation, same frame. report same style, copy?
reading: 93,%
